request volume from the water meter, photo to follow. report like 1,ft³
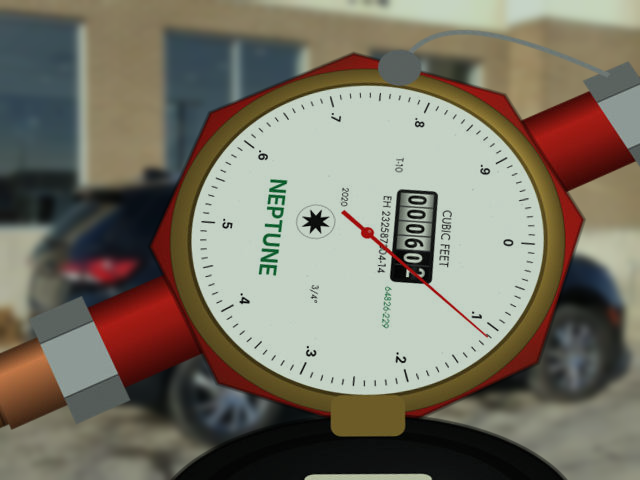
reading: 602.11,ft³
